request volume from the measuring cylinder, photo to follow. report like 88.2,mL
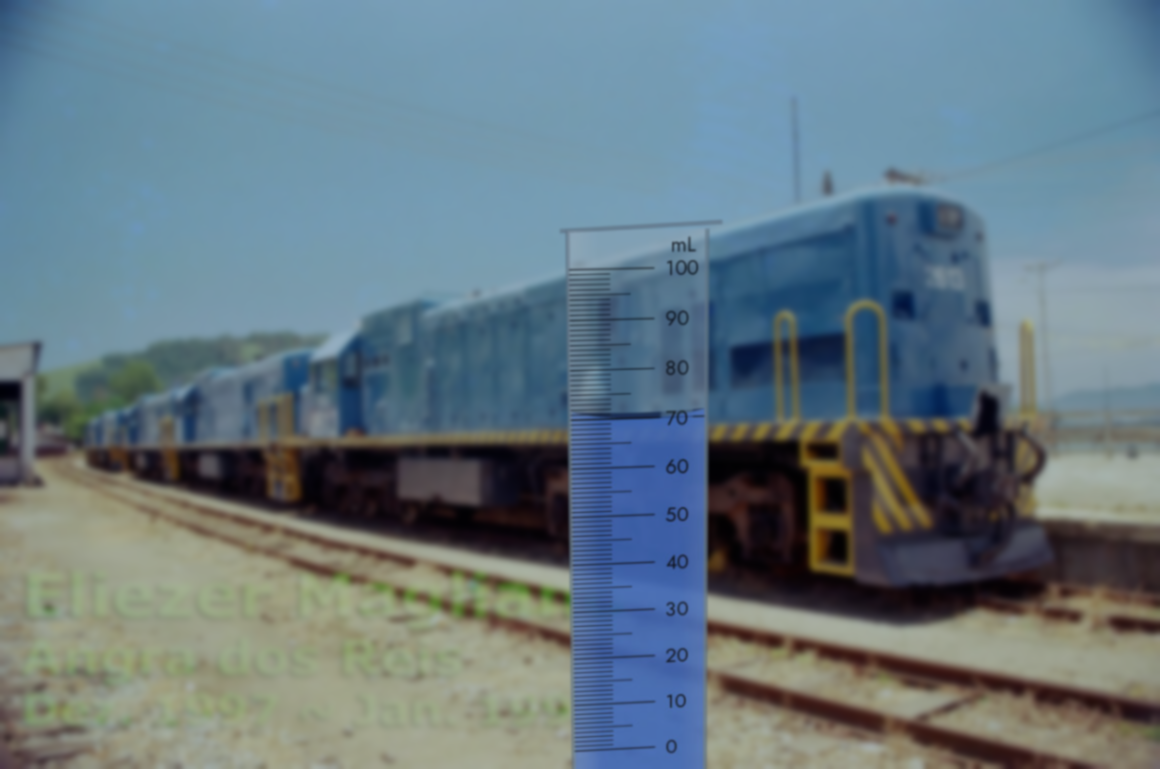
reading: 70,mL
